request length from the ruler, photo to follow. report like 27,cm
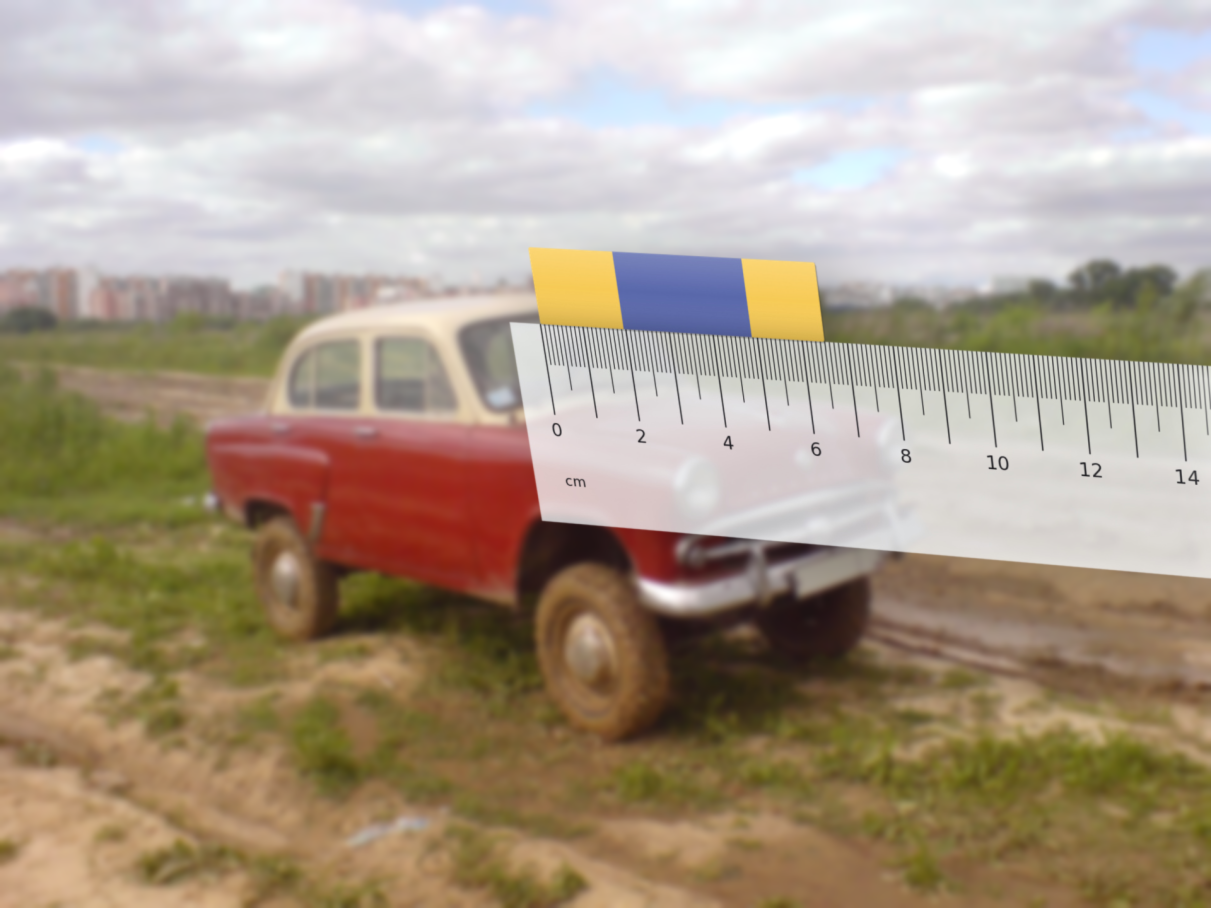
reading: 6.5,cm
